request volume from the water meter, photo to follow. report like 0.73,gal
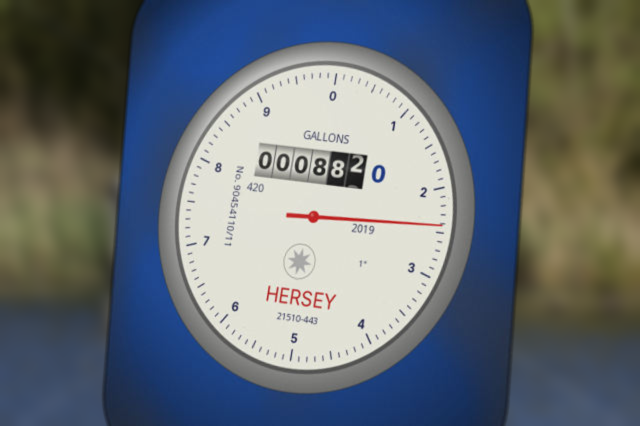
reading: 8822.4,gal
